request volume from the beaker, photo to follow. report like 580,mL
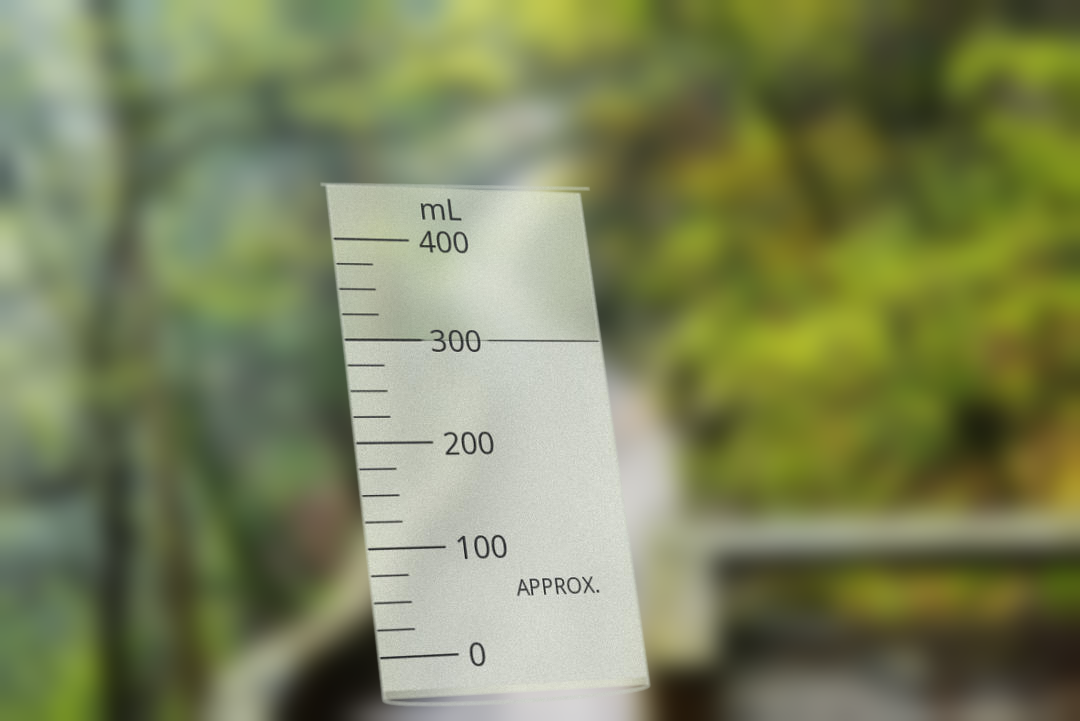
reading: 300,mL
